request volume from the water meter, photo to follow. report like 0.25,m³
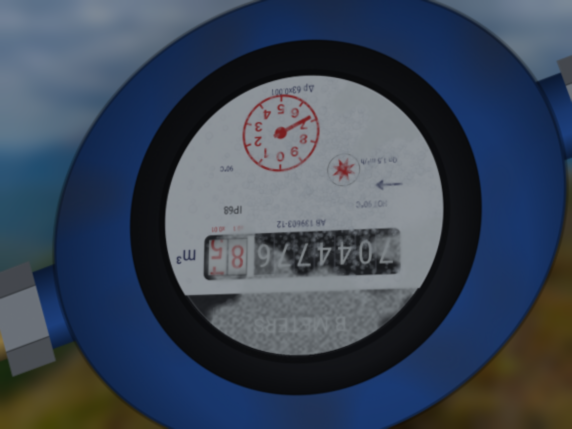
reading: 7044776.846,m³
